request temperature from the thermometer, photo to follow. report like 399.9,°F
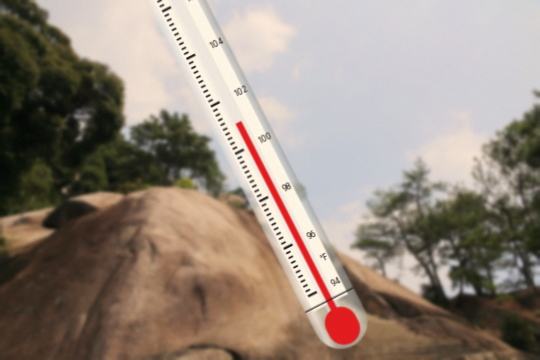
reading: 101,°F
